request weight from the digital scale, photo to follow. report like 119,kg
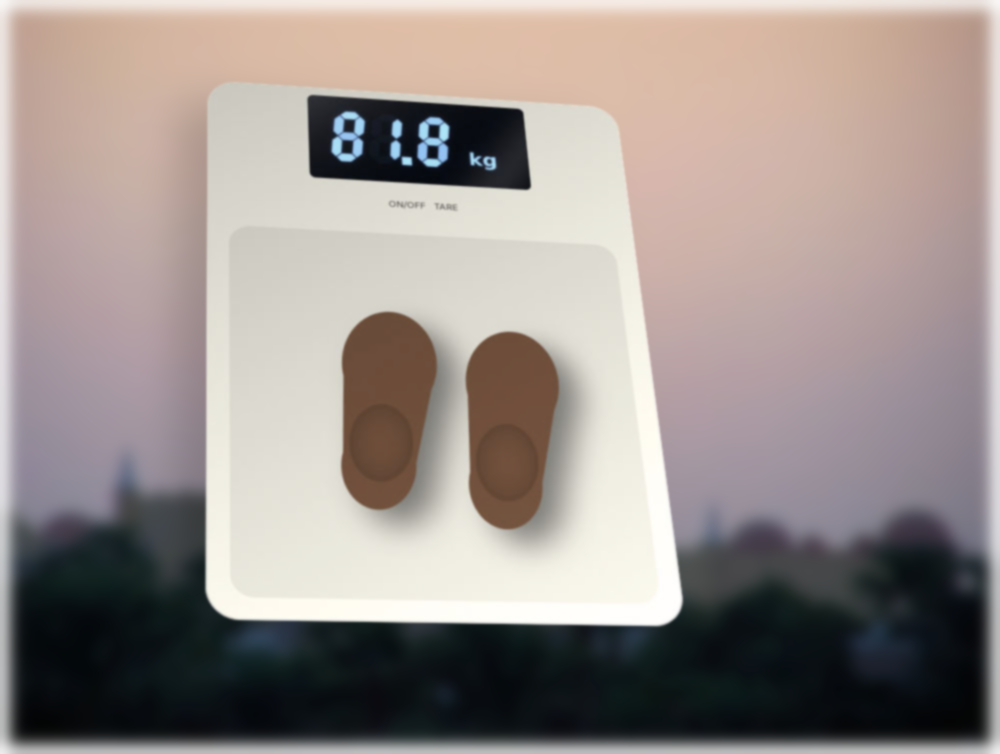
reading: 81.8,kg
